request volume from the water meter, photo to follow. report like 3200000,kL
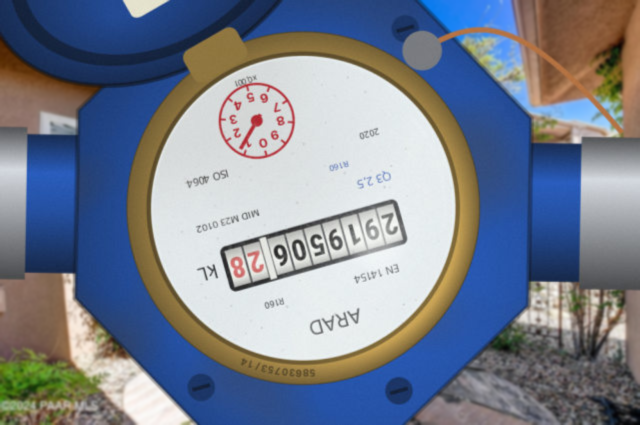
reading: 2919506.281,kL
